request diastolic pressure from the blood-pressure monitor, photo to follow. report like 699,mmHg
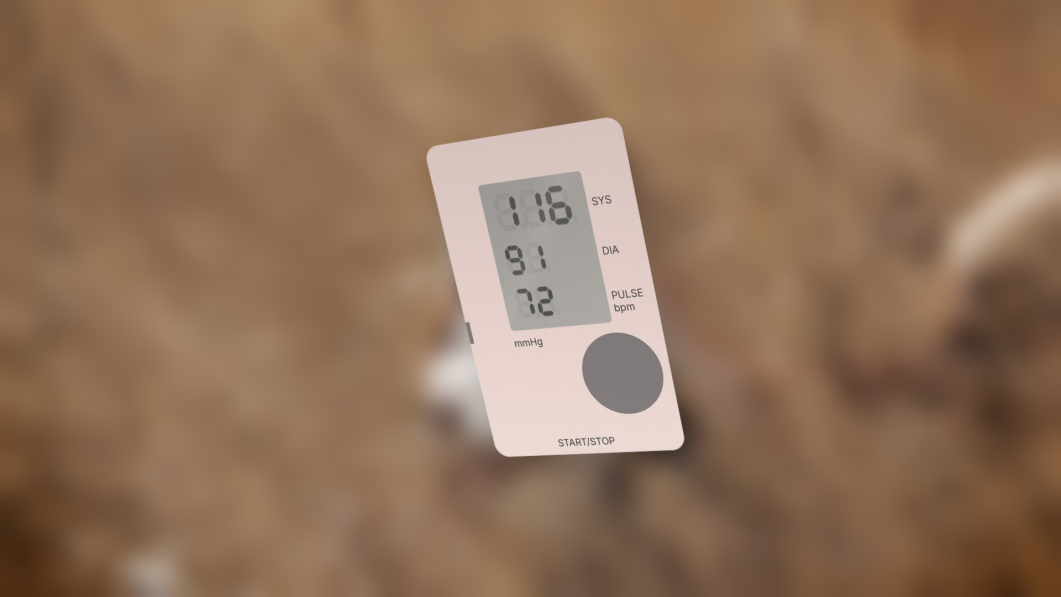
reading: 91,mmHg
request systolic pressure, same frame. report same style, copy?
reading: 116,mmHg
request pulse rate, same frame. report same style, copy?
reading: 72,bpm
